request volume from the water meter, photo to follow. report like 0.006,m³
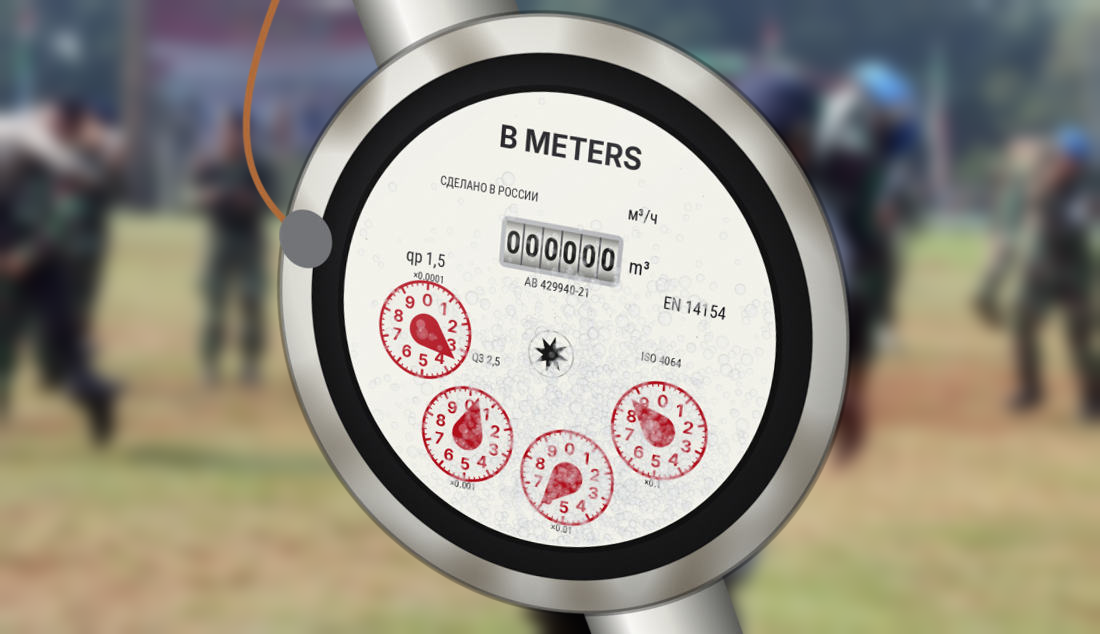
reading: 0.8603,m³
